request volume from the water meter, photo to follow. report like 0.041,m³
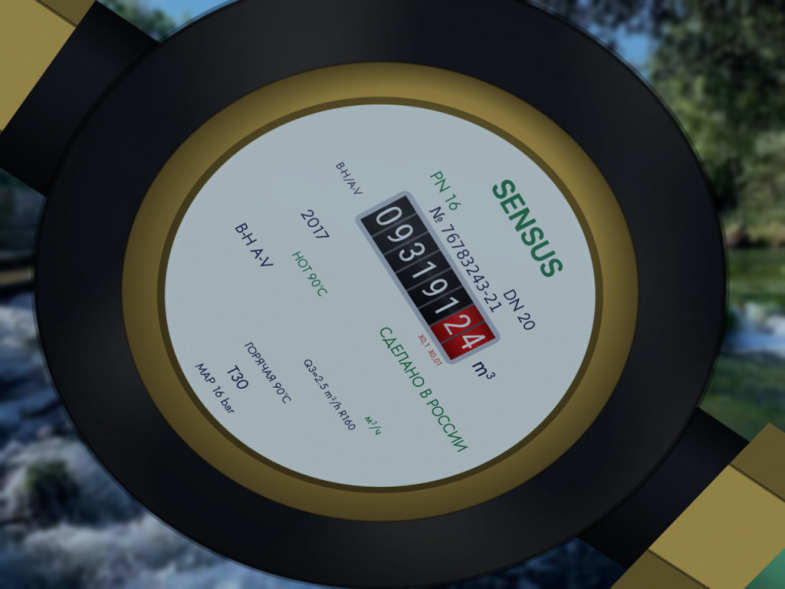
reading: 93191.24,m³
